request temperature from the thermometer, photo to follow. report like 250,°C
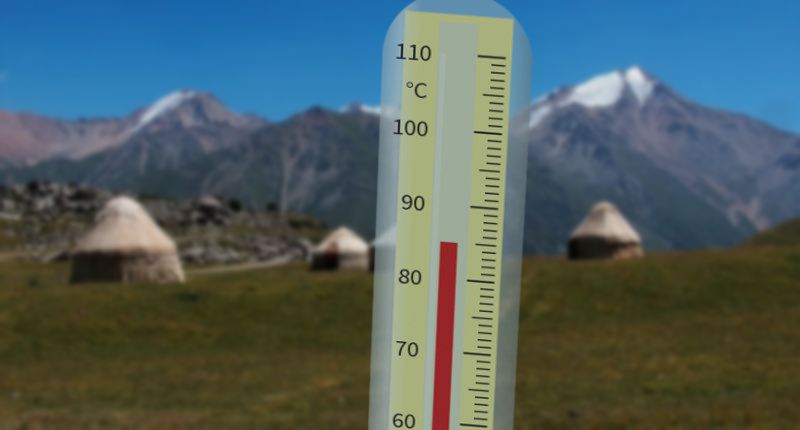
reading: 85,°C
